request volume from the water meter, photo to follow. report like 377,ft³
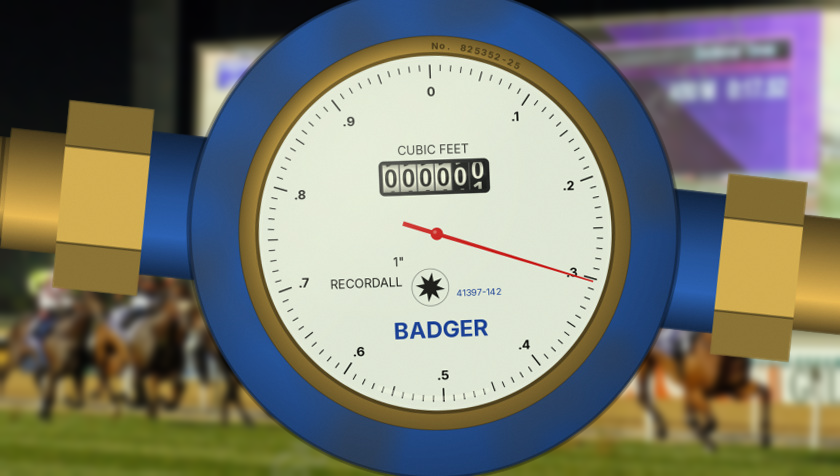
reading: 0.30,ft³
